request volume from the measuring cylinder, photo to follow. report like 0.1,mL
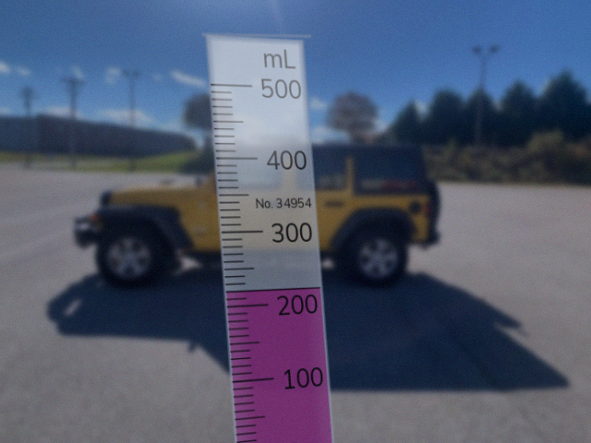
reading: 220,mL
